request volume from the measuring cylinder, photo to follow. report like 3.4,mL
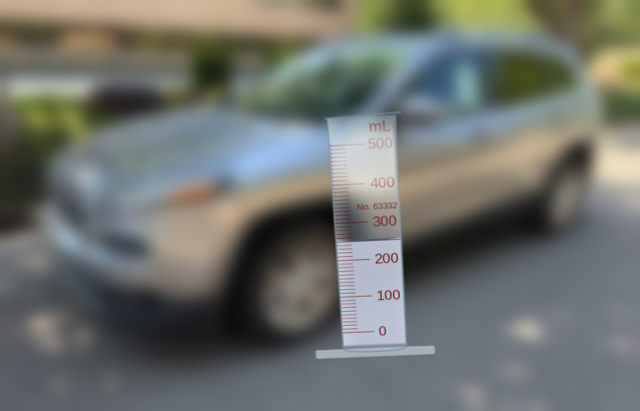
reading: 250,mL
